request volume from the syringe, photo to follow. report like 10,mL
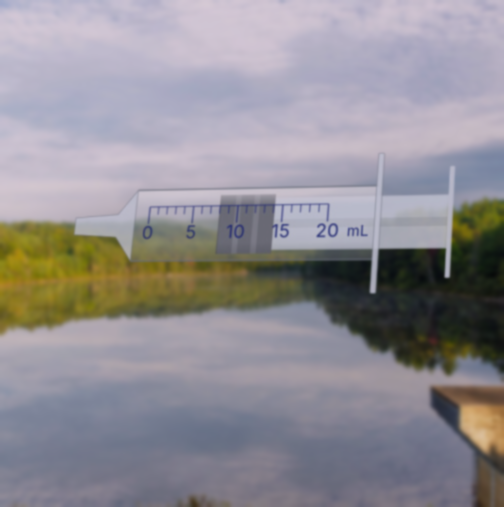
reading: 8,mL
